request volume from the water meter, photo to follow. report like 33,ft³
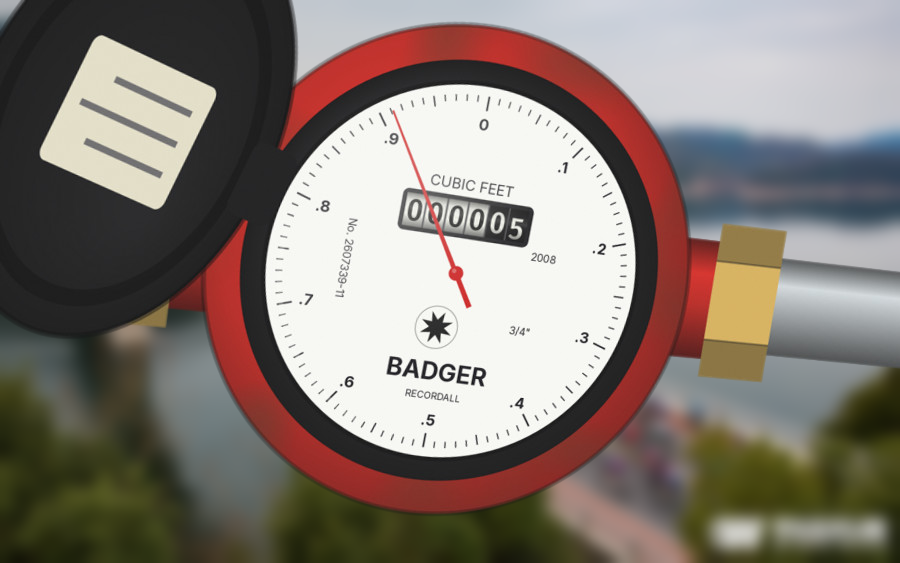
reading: 4.91,ft³
